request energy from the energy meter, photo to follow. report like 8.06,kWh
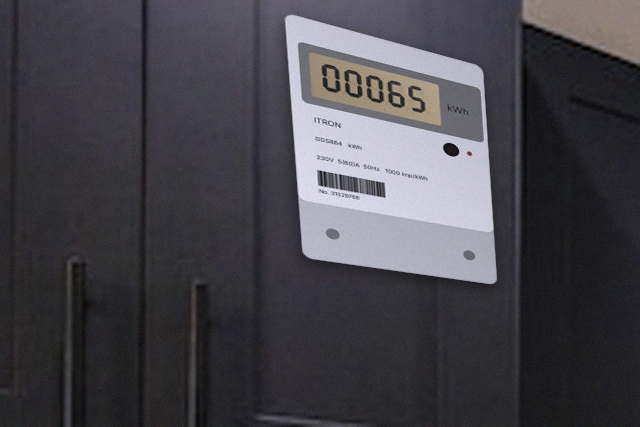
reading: 65,kWh
